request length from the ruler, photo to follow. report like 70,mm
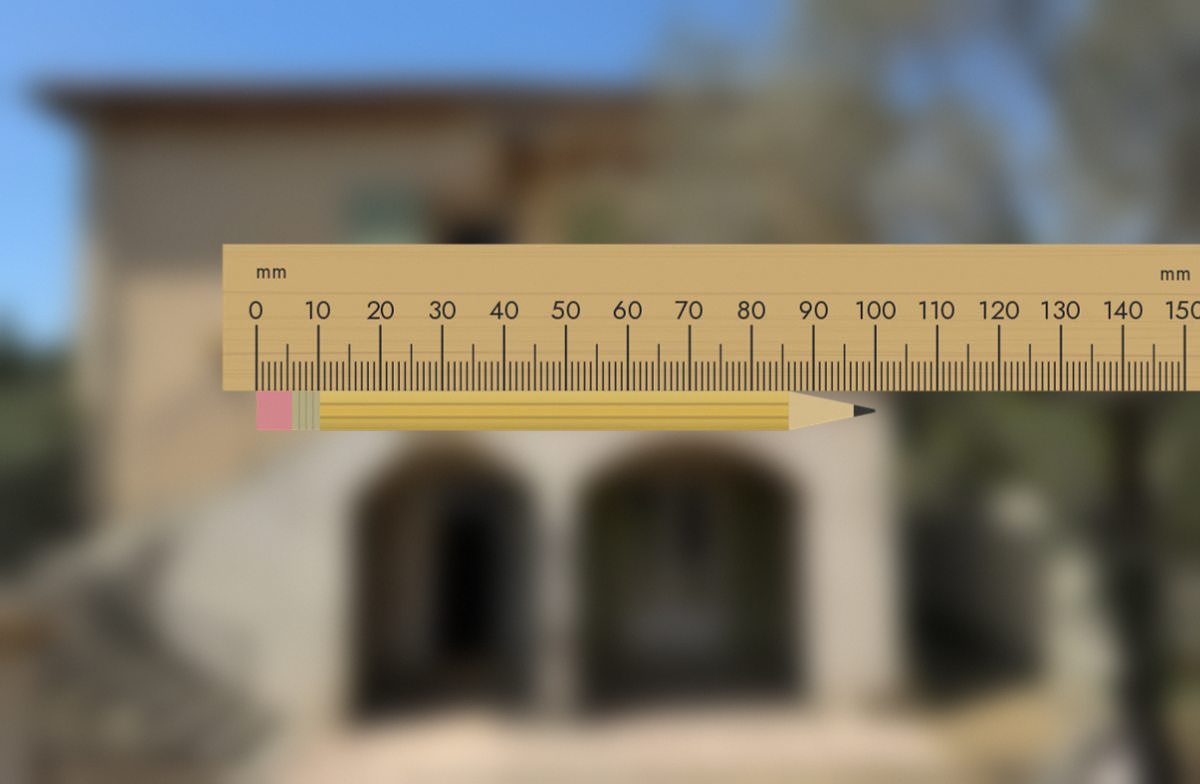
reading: 100,mm
